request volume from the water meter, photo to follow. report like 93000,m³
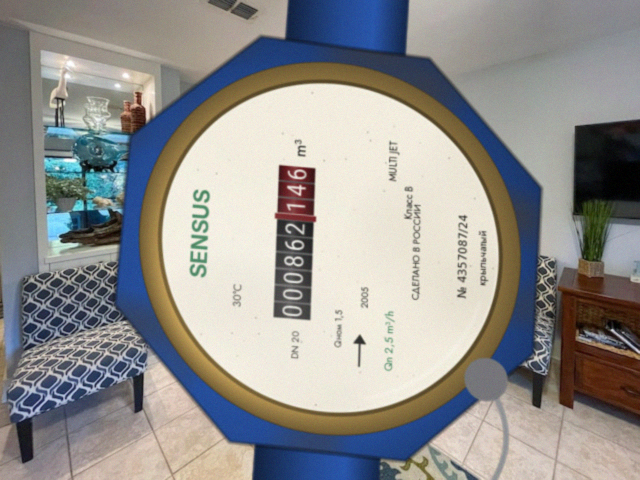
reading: 862.146,m³
